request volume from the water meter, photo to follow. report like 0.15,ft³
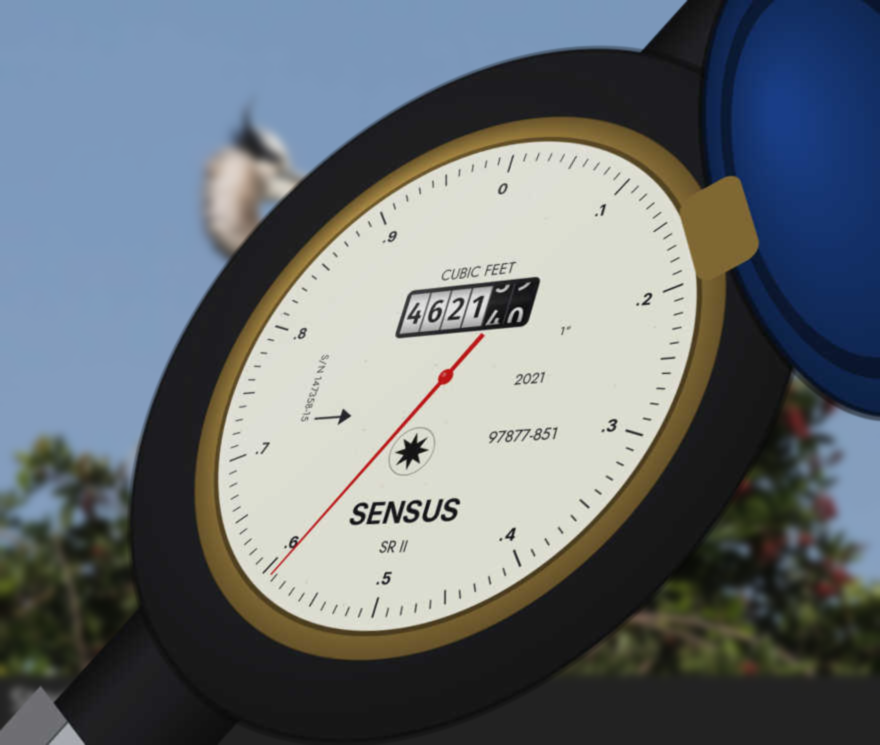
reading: 462139.59,ft³
